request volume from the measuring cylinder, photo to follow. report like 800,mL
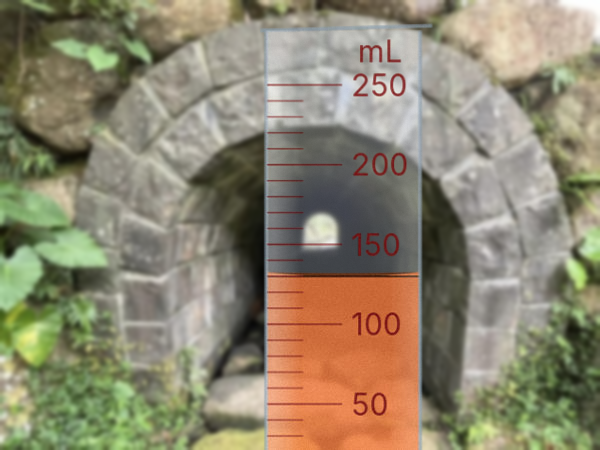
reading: 130,mL
